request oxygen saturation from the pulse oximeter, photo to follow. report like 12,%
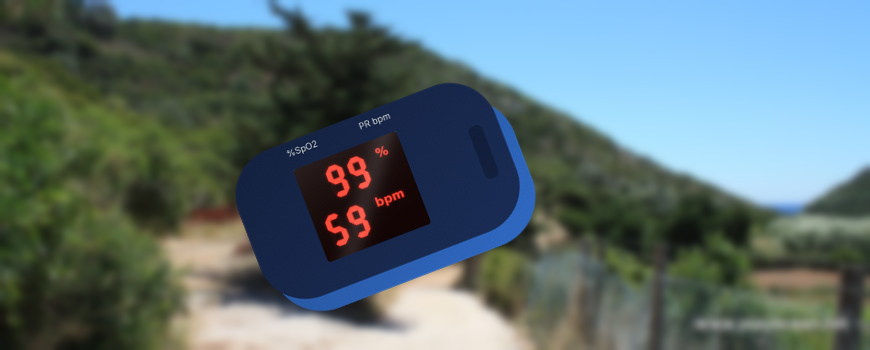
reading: 99,%
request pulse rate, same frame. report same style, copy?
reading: 59,bpm
